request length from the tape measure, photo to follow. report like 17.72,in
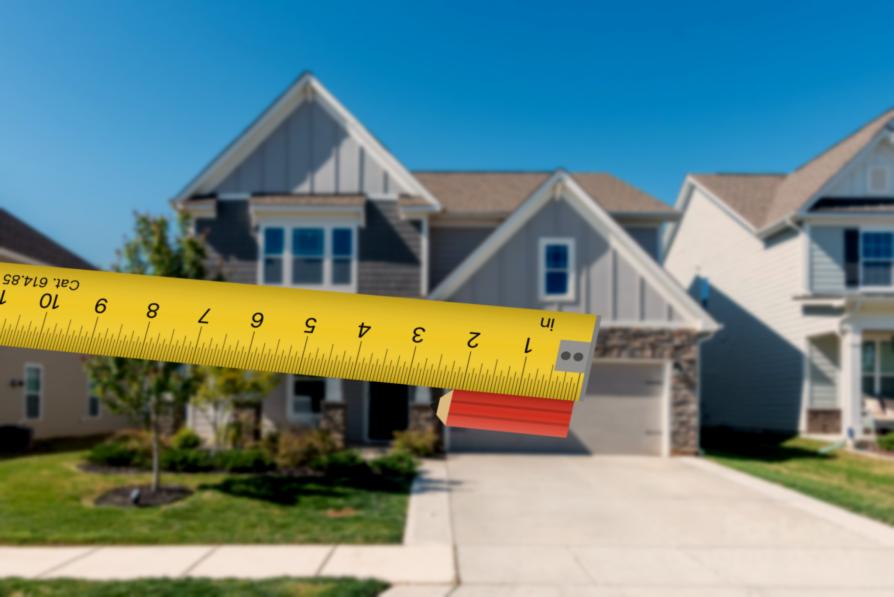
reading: 2.5,in
